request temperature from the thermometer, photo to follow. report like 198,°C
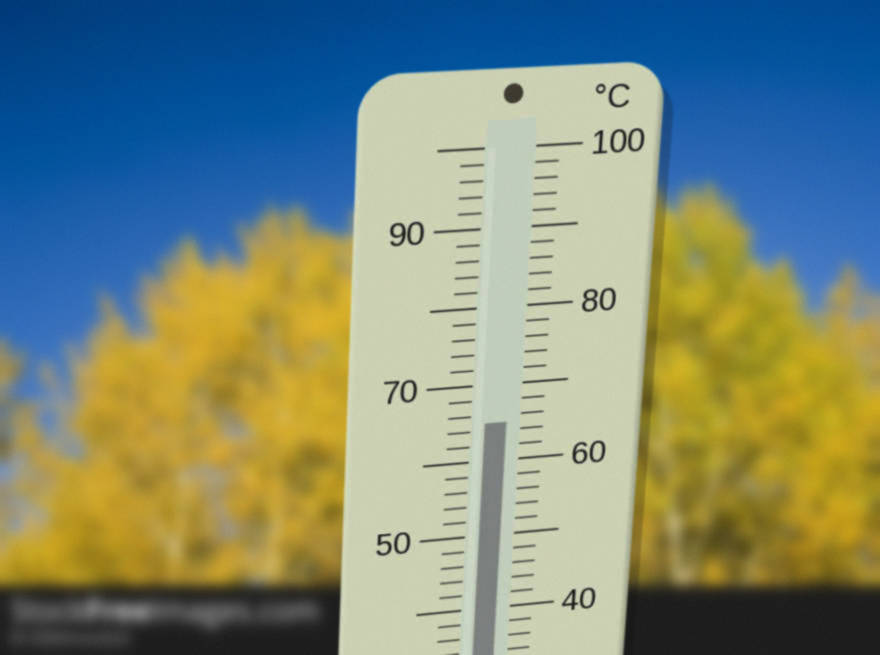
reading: 65,°C
